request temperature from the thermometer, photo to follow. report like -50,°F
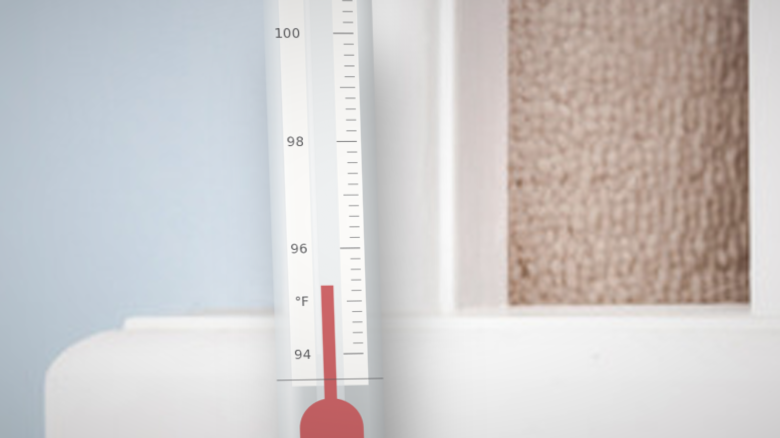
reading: 95.3,°F
